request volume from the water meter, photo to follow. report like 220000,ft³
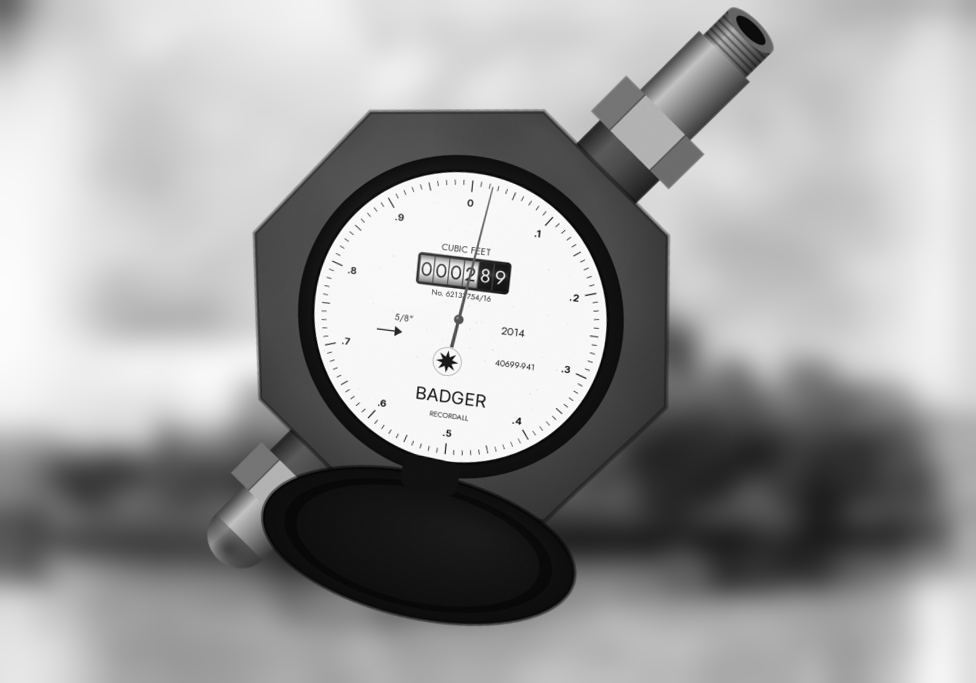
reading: 289.02,ft³
